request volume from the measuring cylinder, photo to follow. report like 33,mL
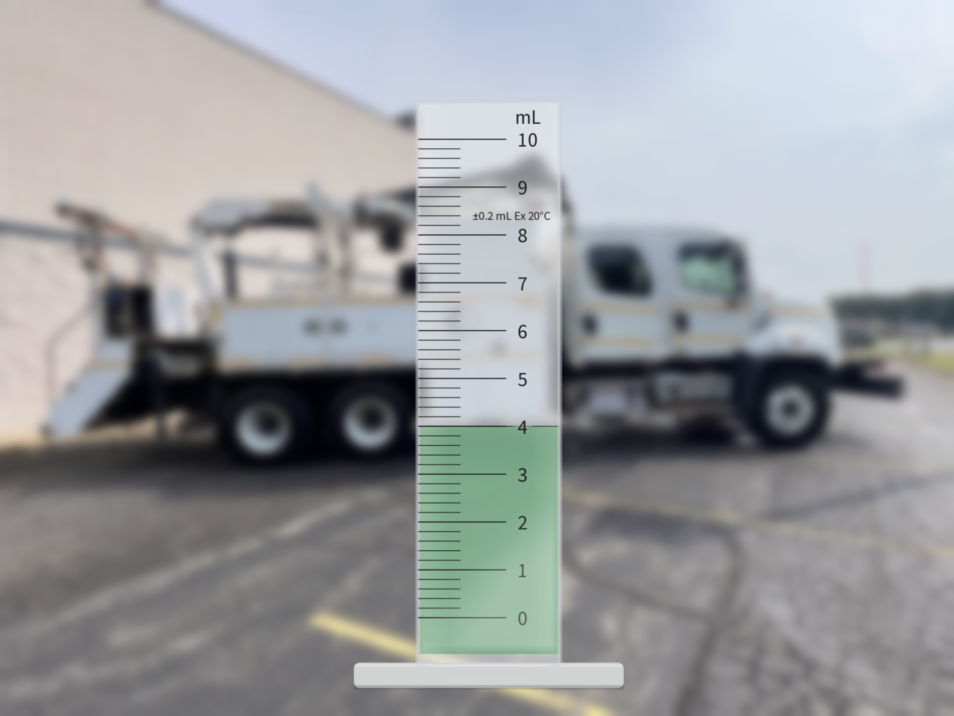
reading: 4,mL
